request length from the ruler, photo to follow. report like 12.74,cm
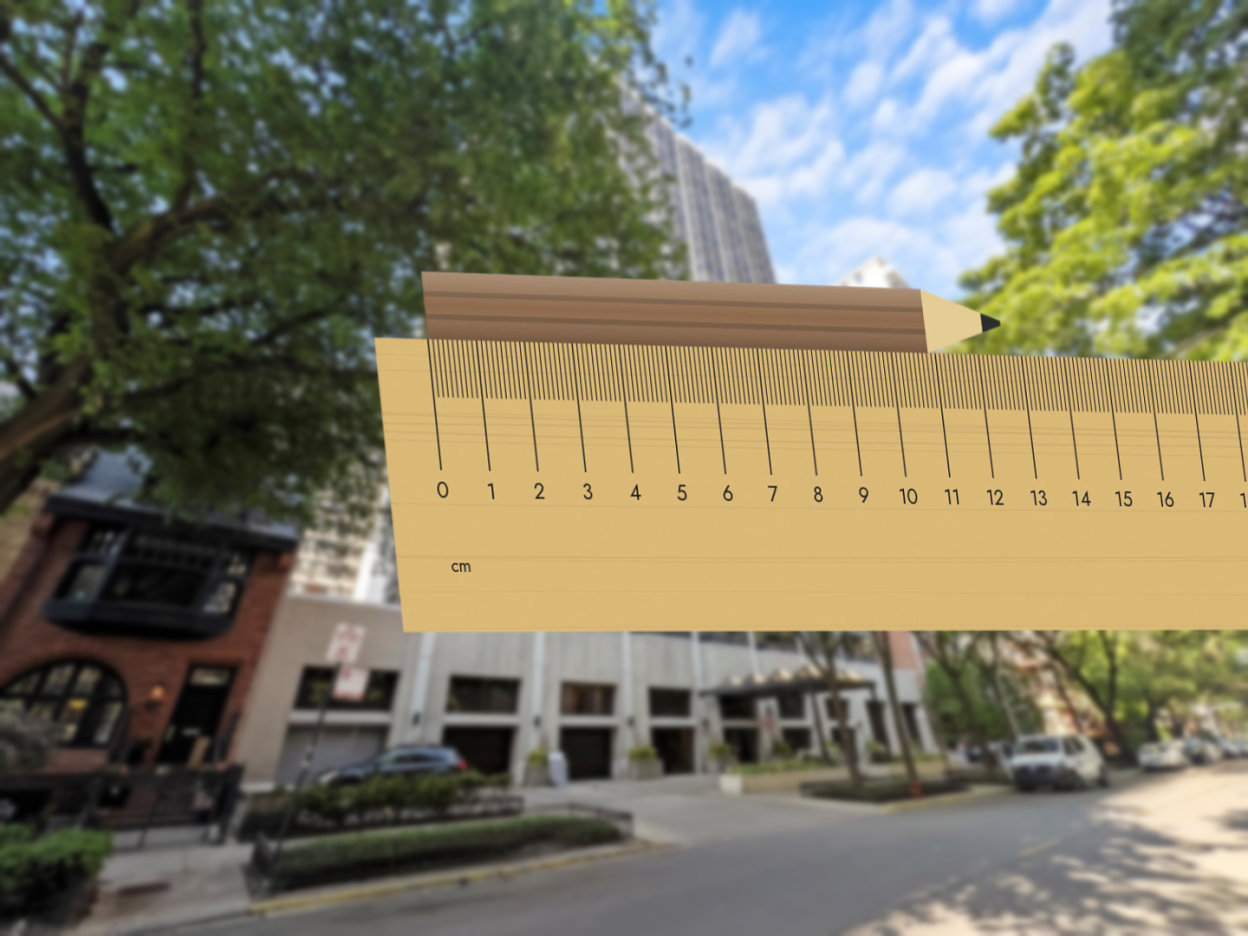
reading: 12.6,cm
